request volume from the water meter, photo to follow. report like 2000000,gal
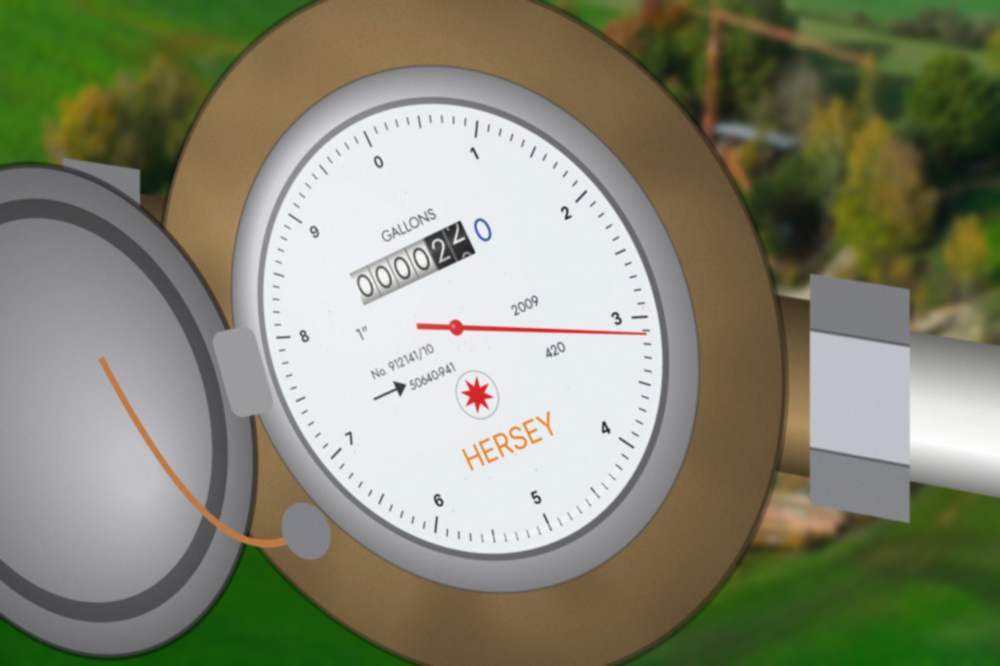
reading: 223.1,gal
